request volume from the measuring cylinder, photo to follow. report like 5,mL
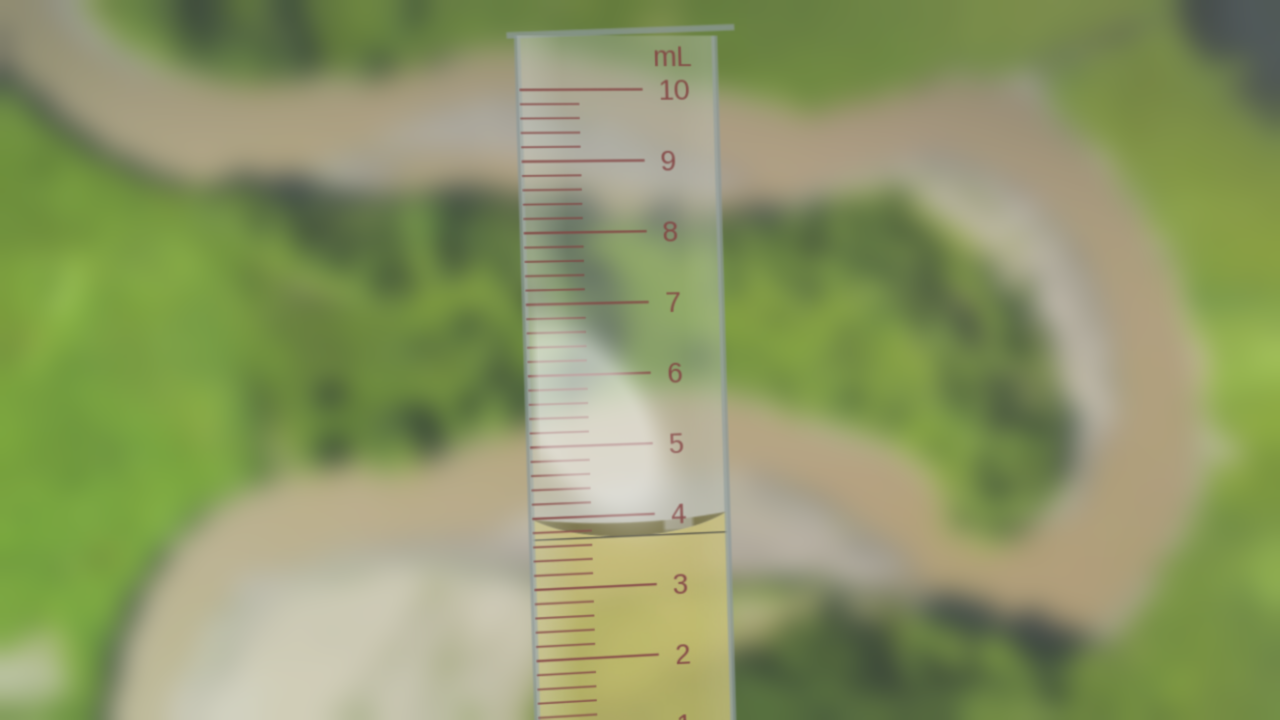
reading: 3.7,mL
